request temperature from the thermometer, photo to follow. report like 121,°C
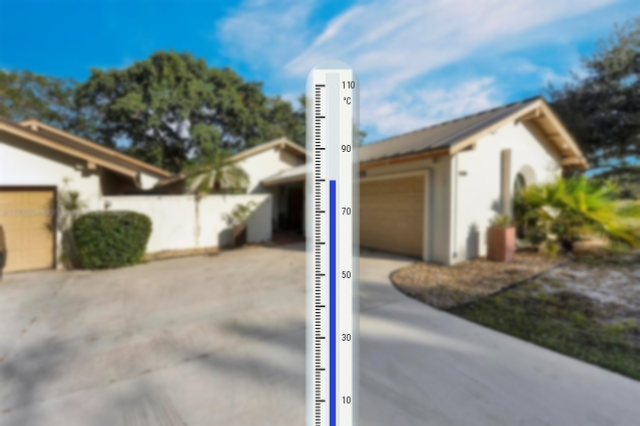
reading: 80,°C
